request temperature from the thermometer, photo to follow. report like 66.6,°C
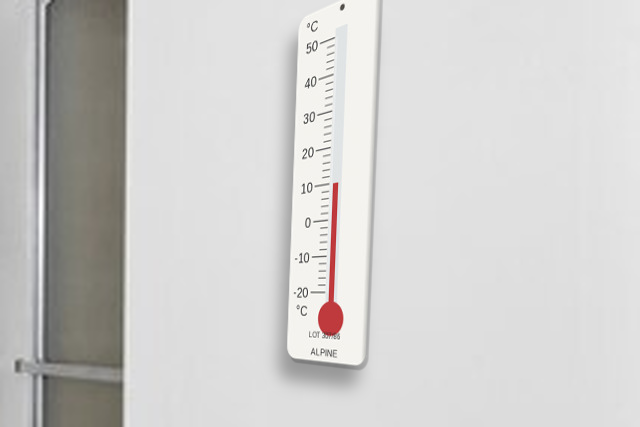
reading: 10,°C
